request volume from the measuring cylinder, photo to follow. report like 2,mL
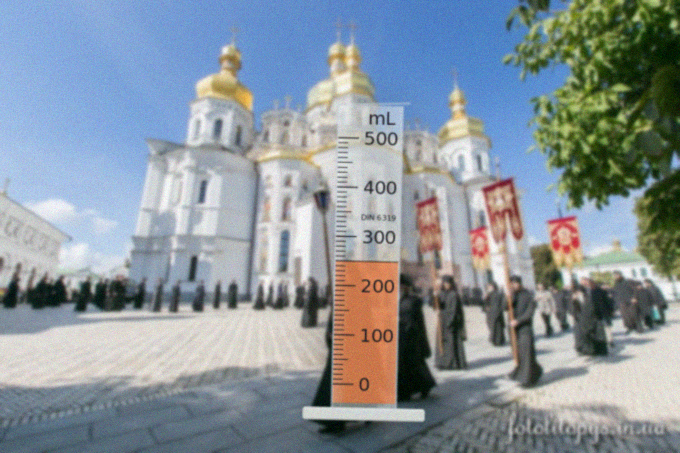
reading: 250,mL
